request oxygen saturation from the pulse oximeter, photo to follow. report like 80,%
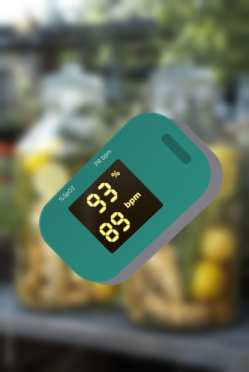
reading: 93,%
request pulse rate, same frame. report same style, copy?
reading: 89,bpm
